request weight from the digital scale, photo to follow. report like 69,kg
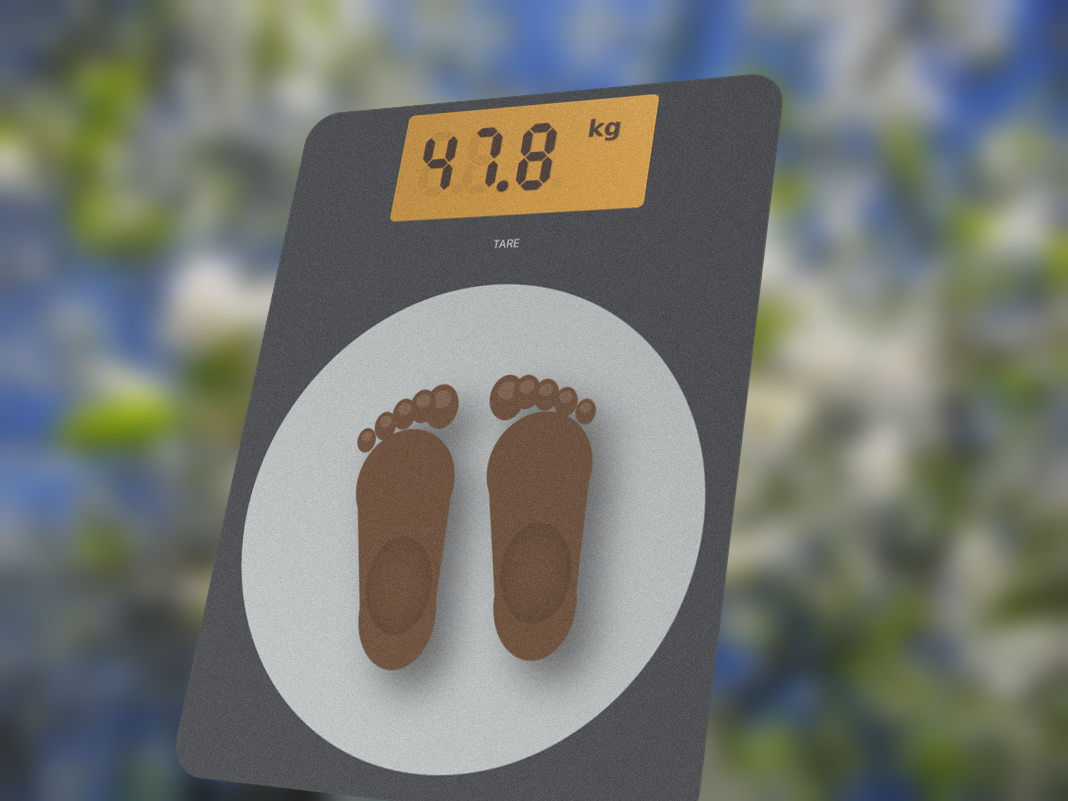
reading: 47.8,kg
